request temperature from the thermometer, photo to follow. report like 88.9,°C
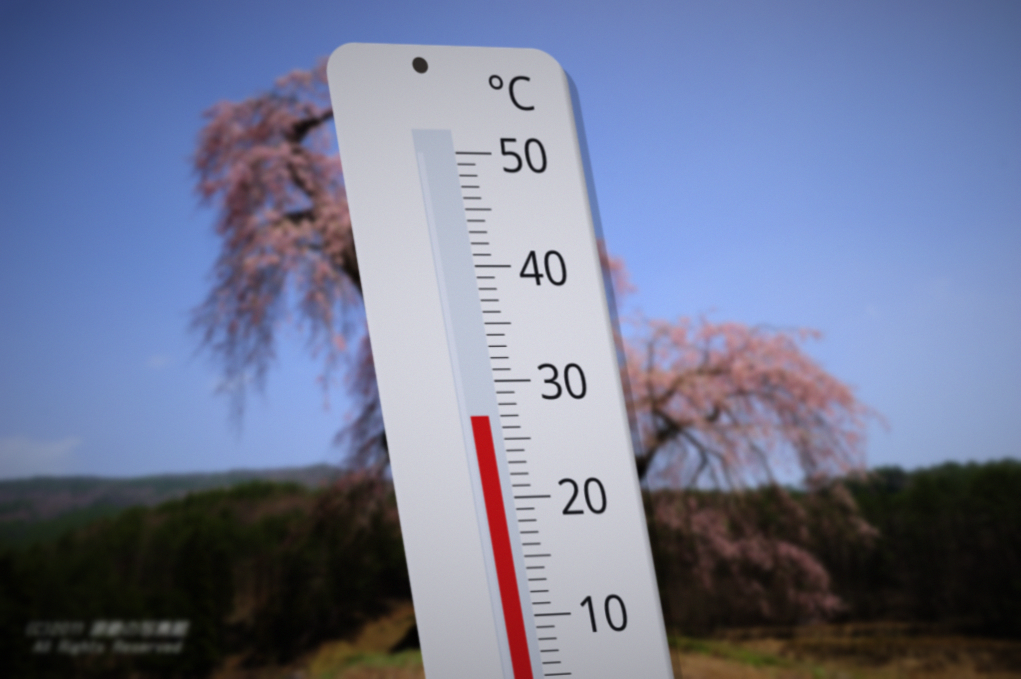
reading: 27,°C
